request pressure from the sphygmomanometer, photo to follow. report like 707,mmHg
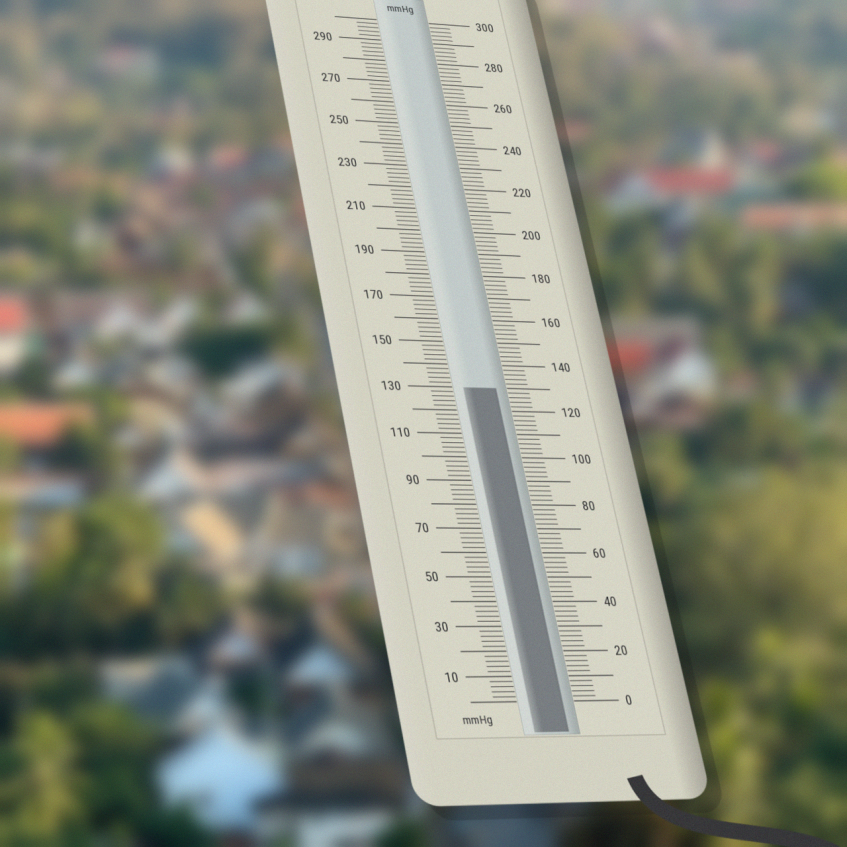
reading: 130,mmHg
